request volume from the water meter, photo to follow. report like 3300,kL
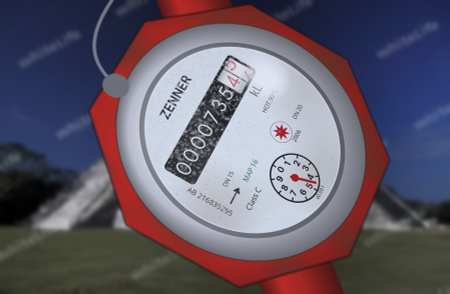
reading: 735.454,kL
